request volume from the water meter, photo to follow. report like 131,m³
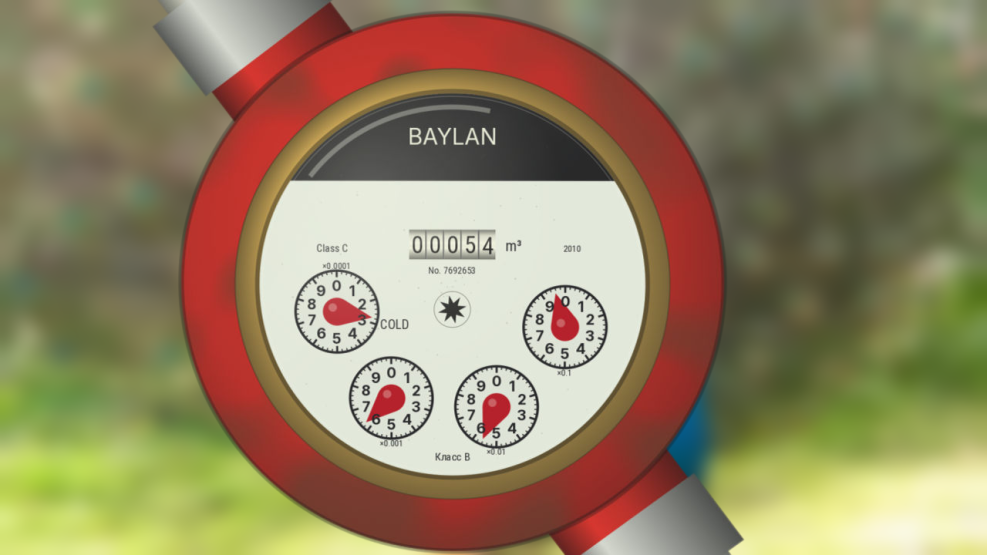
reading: 53.9562,m³
